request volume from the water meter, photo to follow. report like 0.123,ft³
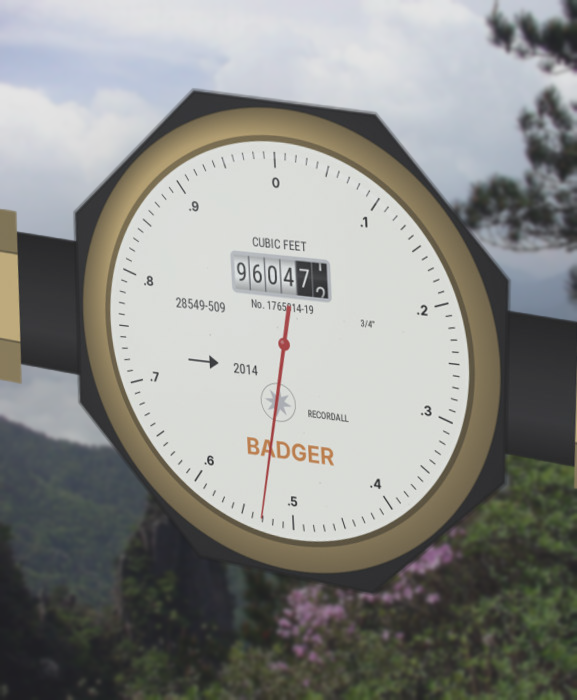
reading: 960471.53,ft³
